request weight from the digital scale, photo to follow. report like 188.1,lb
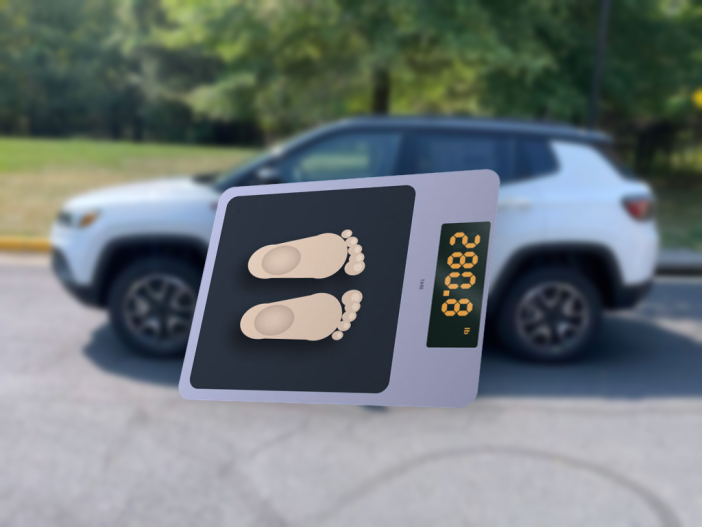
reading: 280.8,lb
